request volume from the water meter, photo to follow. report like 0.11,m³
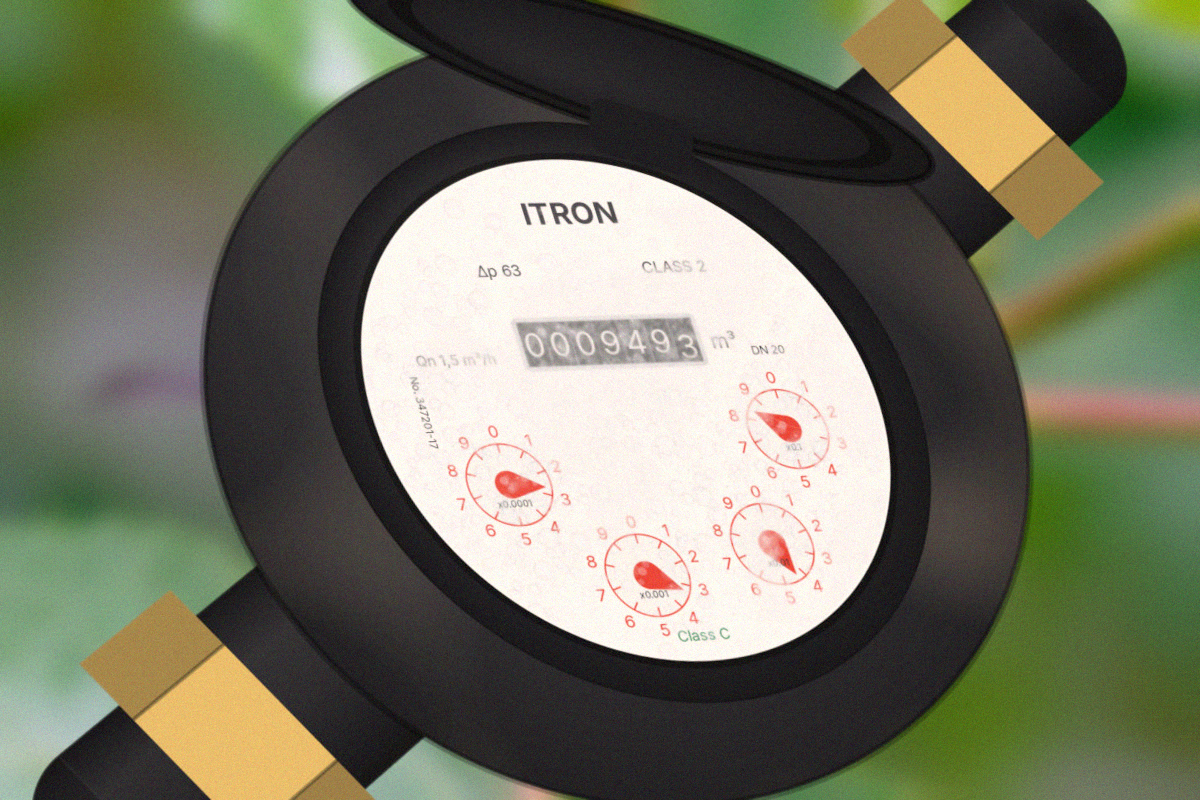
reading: 9492.8432,m³
